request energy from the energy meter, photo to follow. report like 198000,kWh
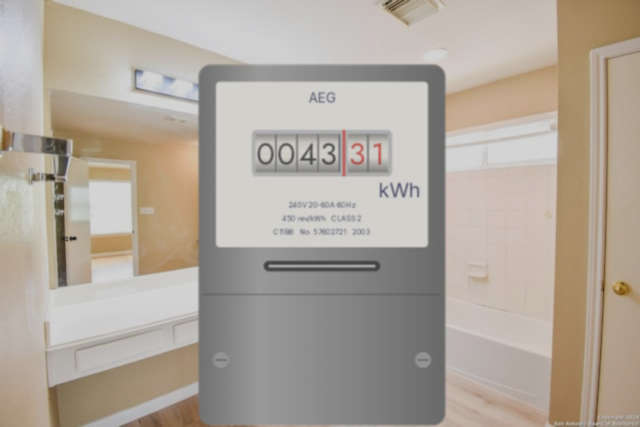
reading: 43.31,kWh
